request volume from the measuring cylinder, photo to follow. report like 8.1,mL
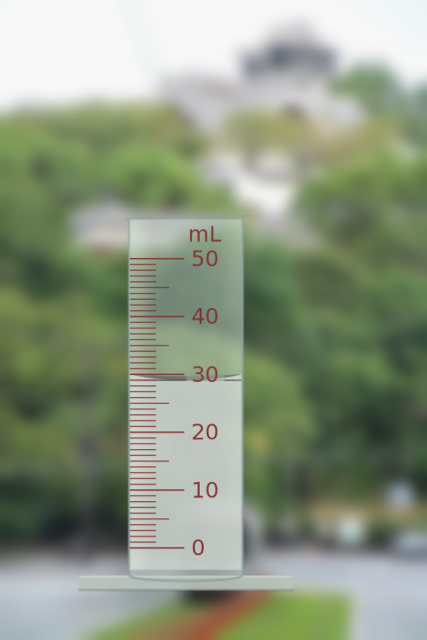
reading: 29,mL
